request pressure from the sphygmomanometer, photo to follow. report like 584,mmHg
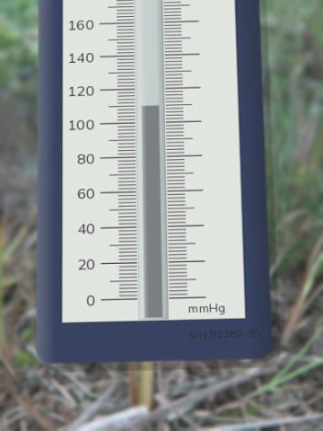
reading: 110,mmHg
